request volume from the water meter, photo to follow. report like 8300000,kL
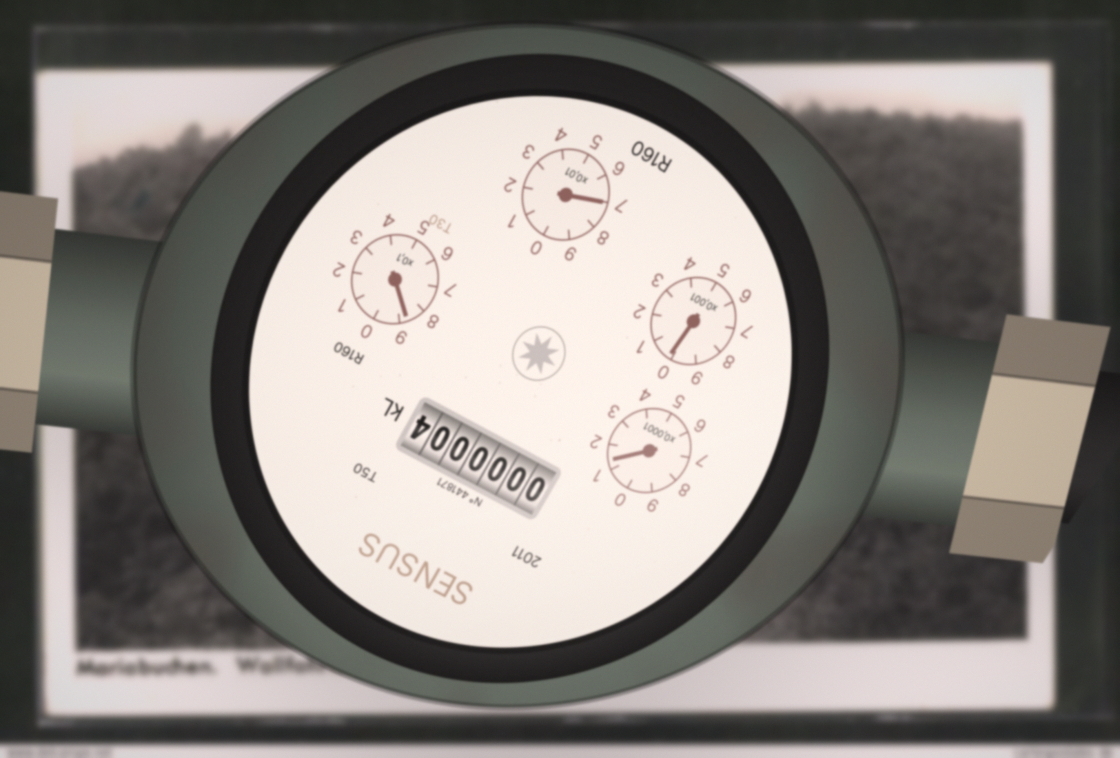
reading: 4.8701,kL
